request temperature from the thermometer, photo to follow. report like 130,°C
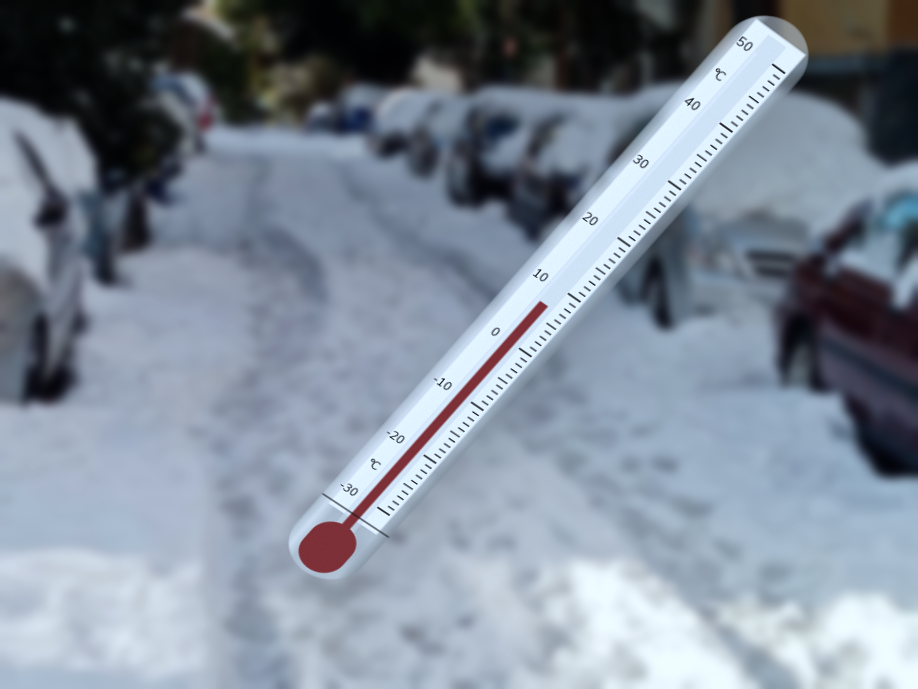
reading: 7,°C
